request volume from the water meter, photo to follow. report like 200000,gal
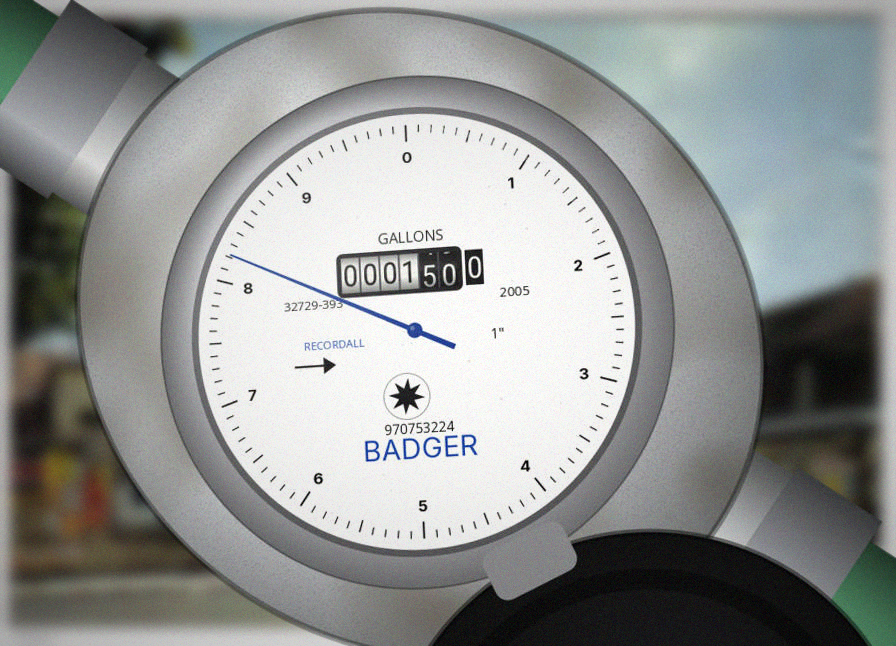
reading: 1498.2,gal
